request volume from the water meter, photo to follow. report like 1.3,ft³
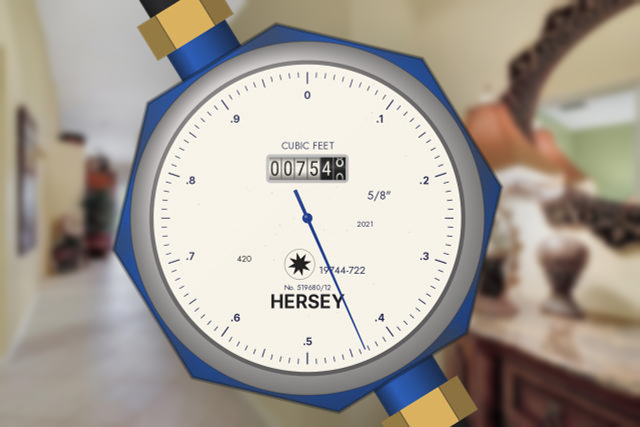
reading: 7548.43,ft³
